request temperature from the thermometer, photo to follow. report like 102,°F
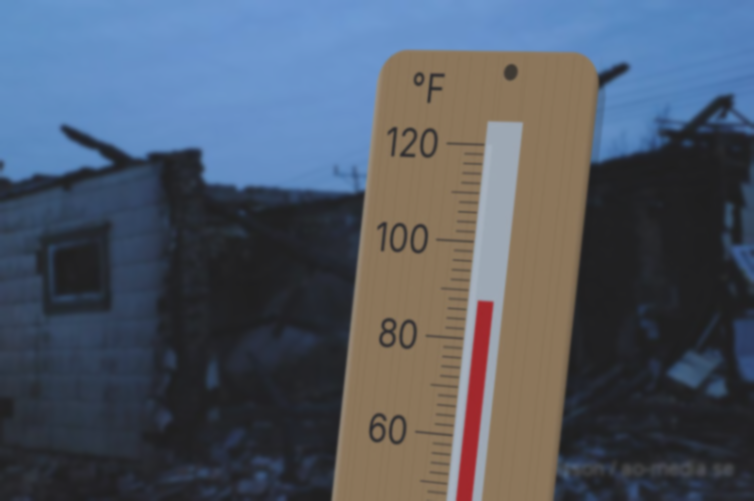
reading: 88,°F
